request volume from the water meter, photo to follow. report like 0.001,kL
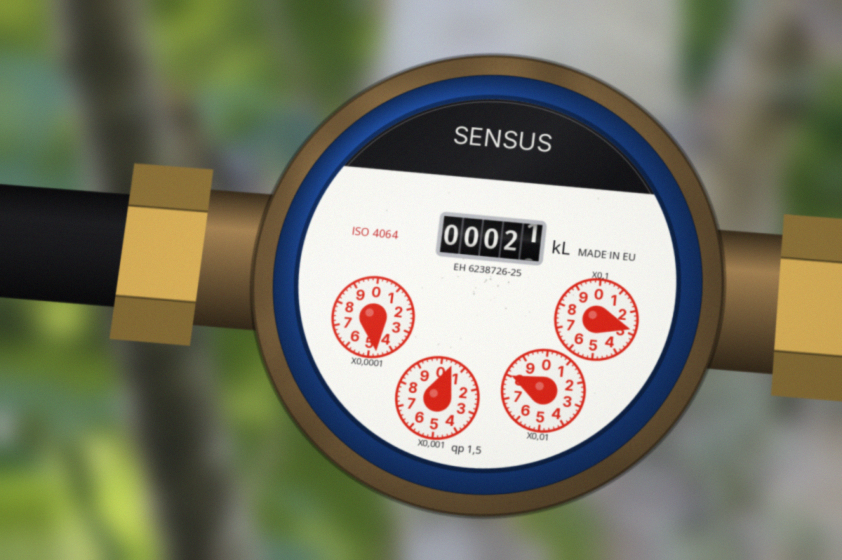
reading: 21.2804,kL
